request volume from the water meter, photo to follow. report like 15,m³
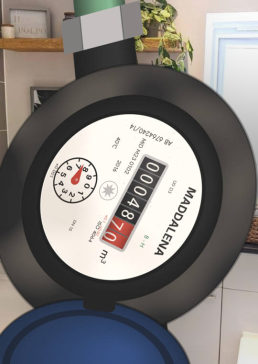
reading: 48.697,m³
